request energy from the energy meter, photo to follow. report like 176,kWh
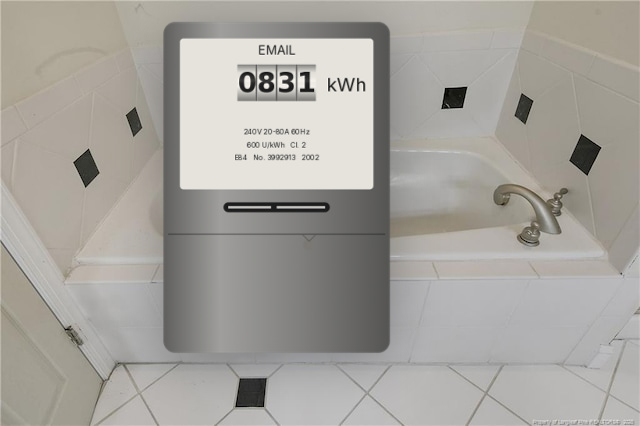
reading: 831,kWh
